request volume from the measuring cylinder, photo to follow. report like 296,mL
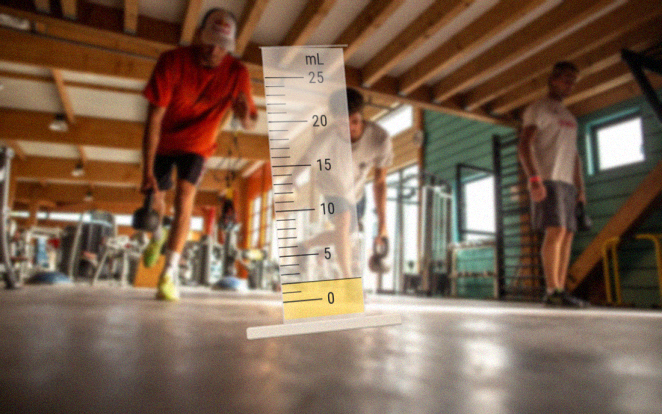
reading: 2,mL
